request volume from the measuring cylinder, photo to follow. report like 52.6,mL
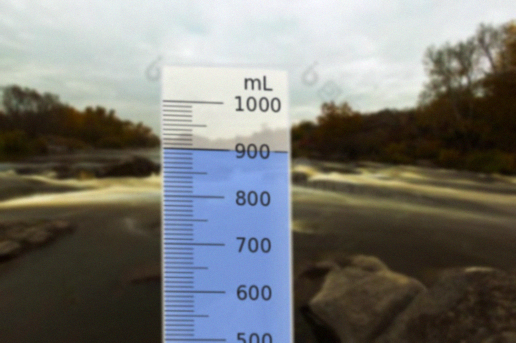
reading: 900,mL
